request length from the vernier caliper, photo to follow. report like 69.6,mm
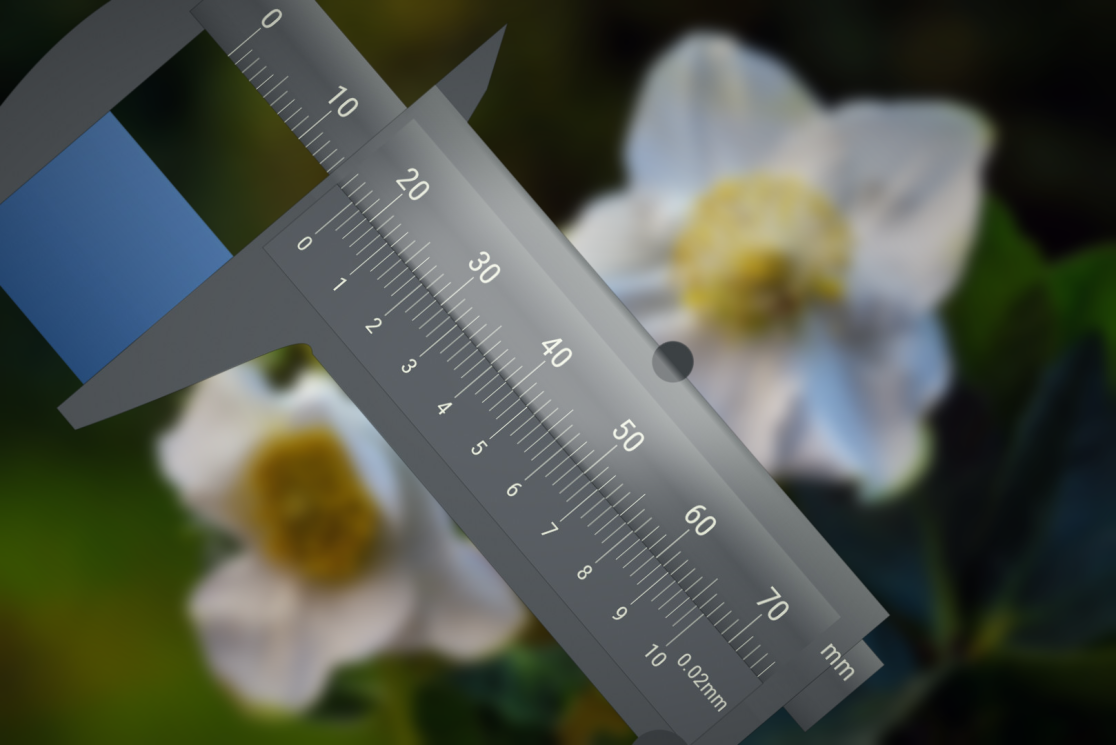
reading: 17.6,mm
